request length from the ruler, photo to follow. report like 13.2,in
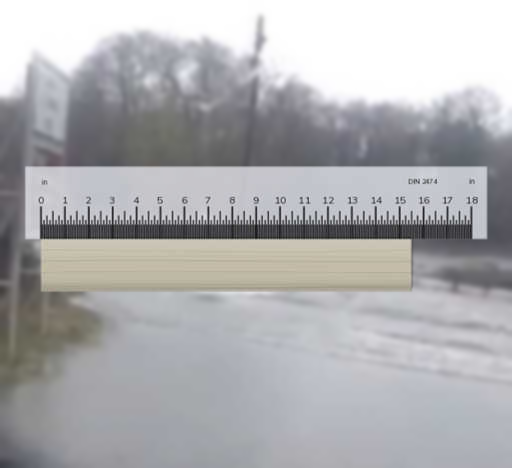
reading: 15.5,in
